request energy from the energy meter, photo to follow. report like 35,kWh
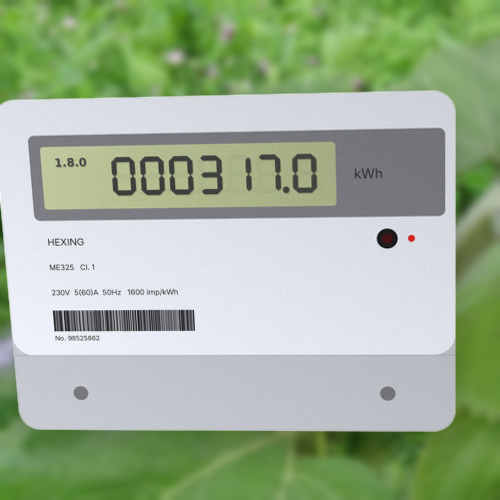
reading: 317.0,kWh
